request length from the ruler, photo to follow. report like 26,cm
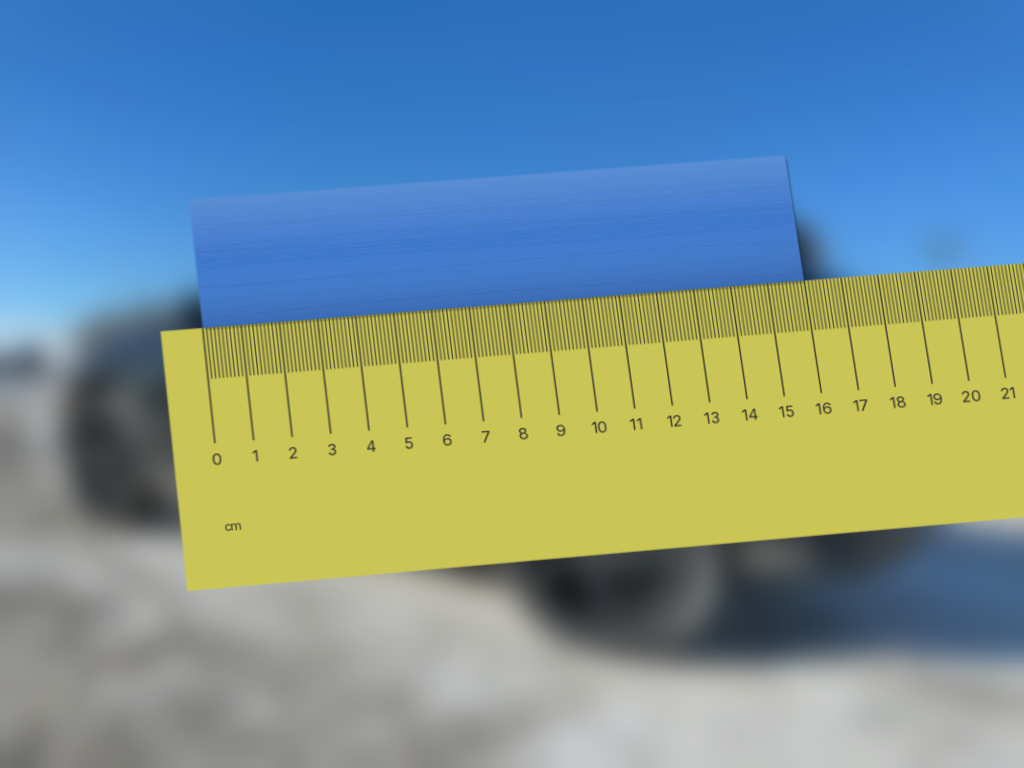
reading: 16,cm
